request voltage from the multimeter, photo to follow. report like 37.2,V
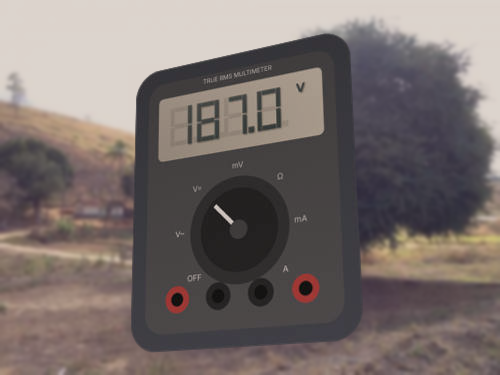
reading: 187.0,V
